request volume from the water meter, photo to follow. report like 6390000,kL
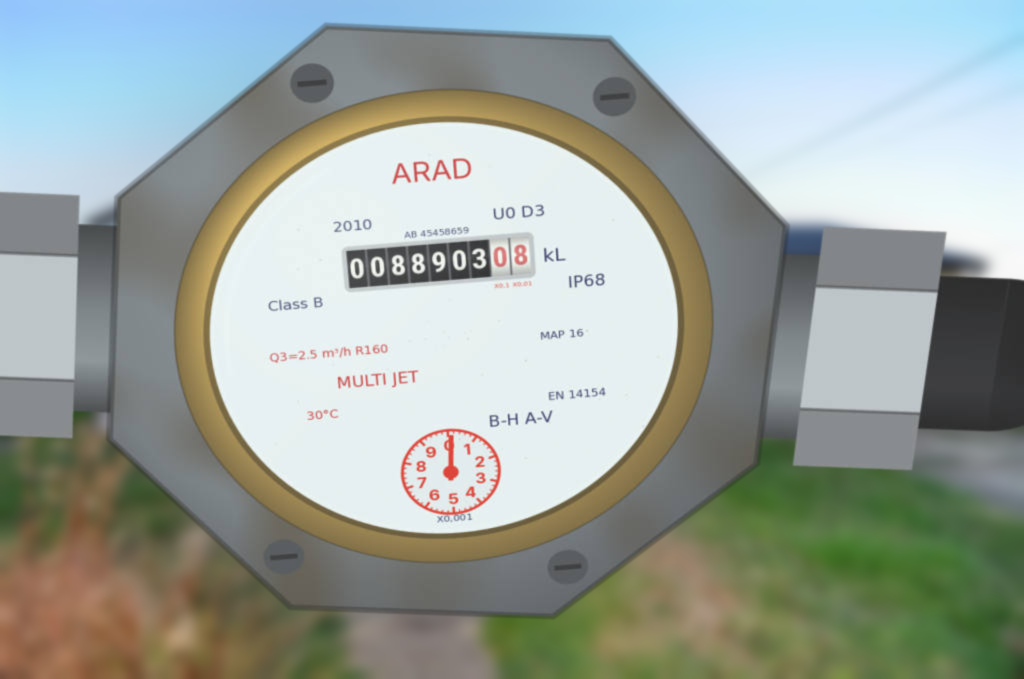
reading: 88903.080,kL
